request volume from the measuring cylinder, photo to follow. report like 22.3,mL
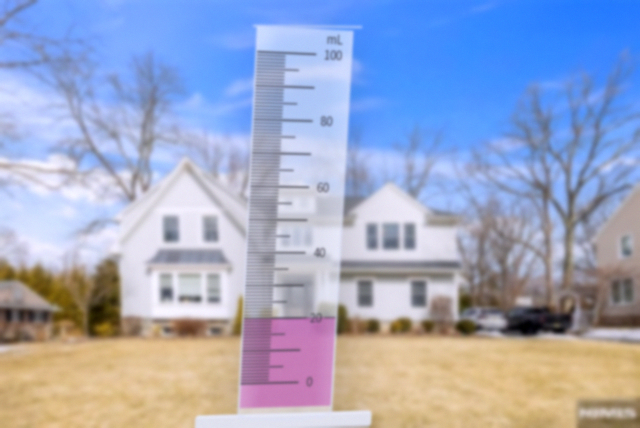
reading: 20,mL
